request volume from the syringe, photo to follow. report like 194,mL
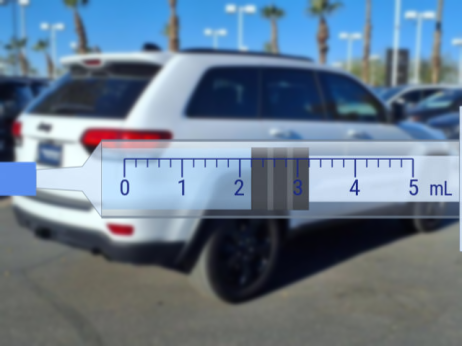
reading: 2.2,mL
